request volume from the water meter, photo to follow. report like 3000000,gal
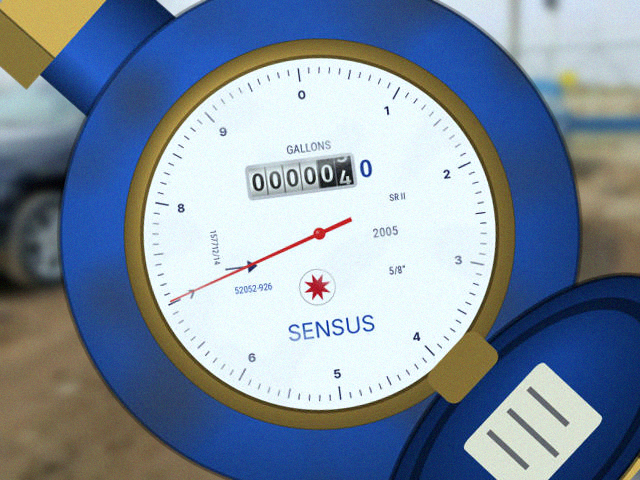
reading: 37.0,gal
